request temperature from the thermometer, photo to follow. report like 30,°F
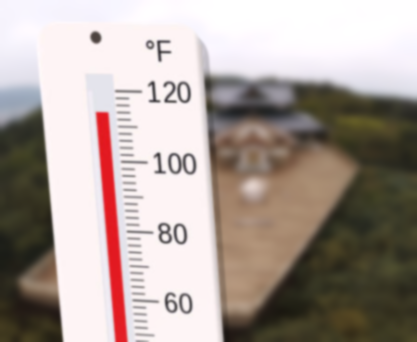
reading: 114,°F
